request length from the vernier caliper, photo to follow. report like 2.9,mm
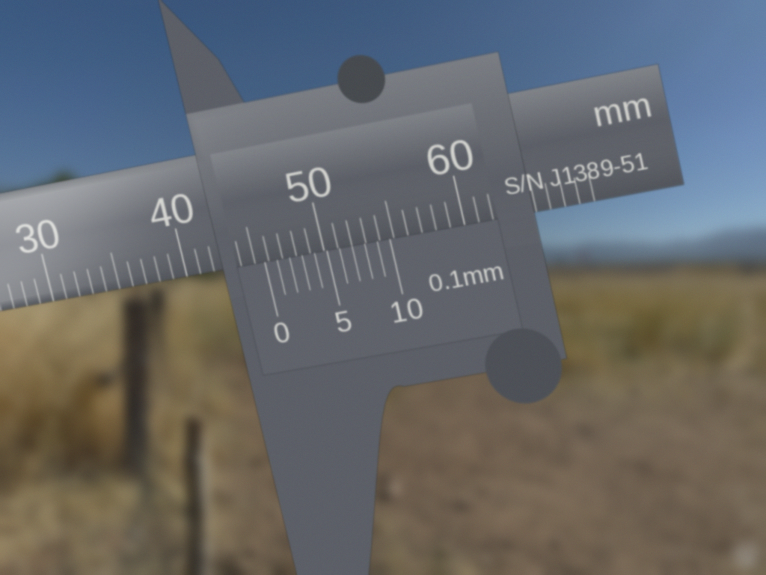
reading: 45.7,mm
